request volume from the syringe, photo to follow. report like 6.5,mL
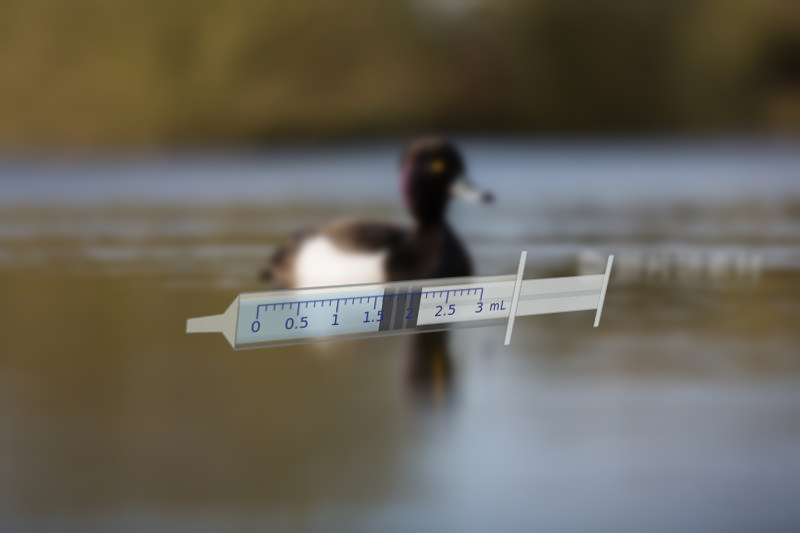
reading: 1.6,mL
